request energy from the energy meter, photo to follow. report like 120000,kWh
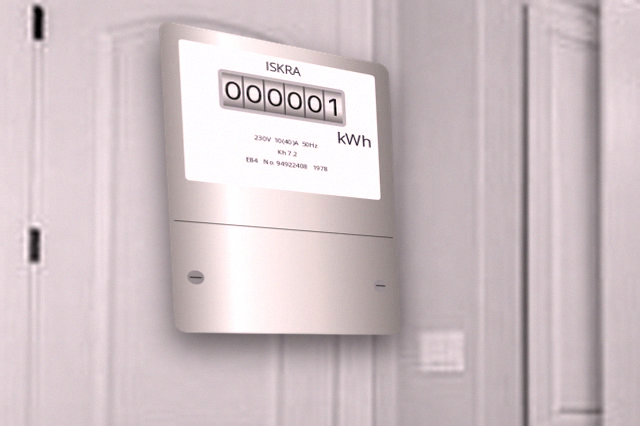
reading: 1,kWh
